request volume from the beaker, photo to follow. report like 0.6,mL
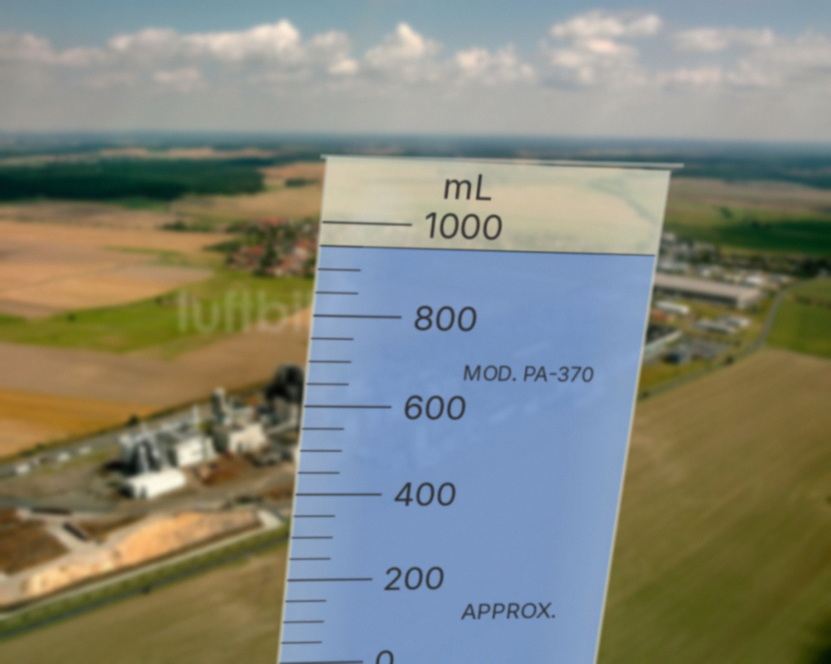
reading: 950,mL
